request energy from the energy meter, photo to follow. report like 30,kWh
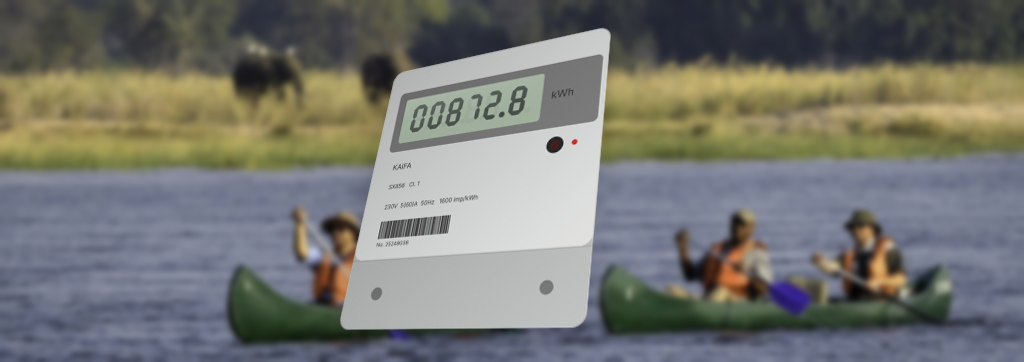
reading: 872.8,kWh
